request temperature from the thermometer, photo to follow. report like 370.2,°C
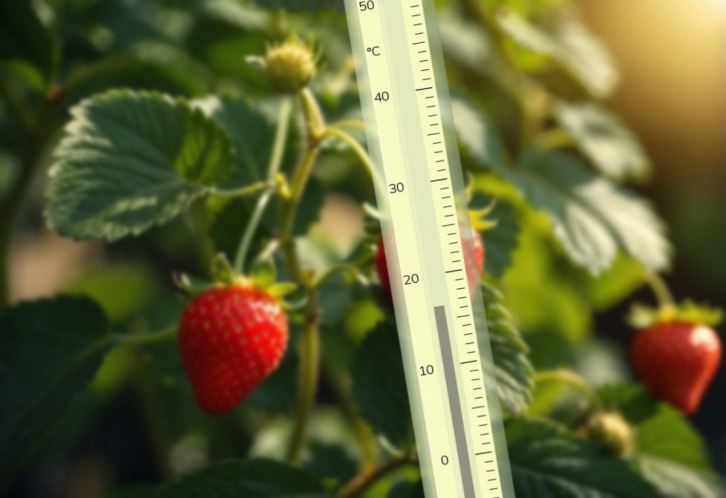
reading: 16.5,°C
